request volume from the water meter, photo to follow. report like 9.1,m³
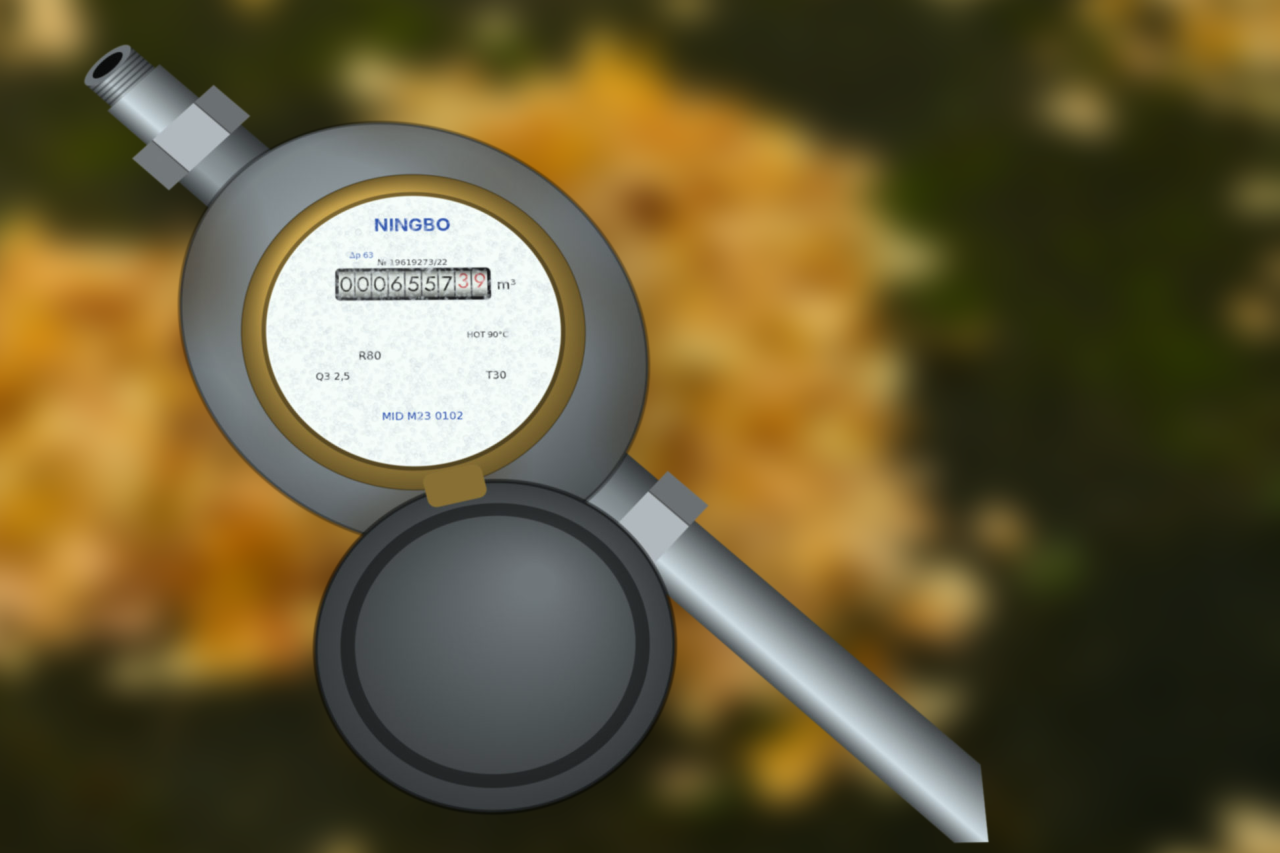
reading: 6557.39,m³
